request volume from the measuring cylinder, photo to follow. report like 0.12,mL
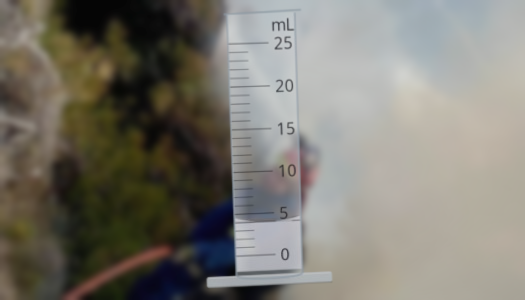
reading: 4,mL
